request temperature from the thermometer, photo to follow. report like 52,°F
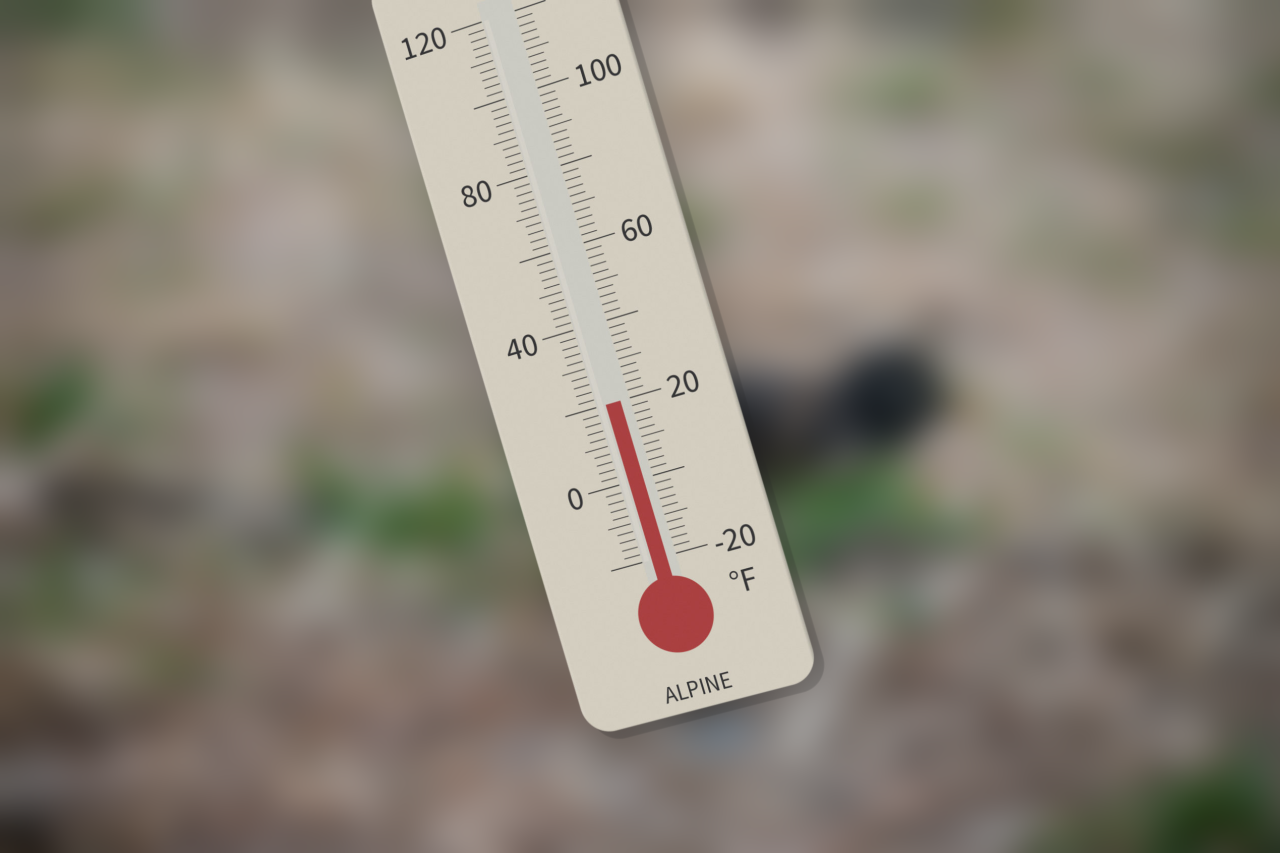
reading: 20,°F
